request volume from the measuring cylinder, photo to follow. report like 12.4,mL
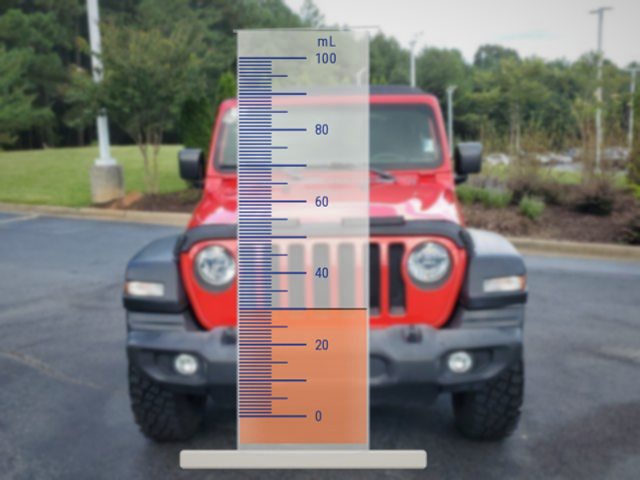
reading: 30,mL
